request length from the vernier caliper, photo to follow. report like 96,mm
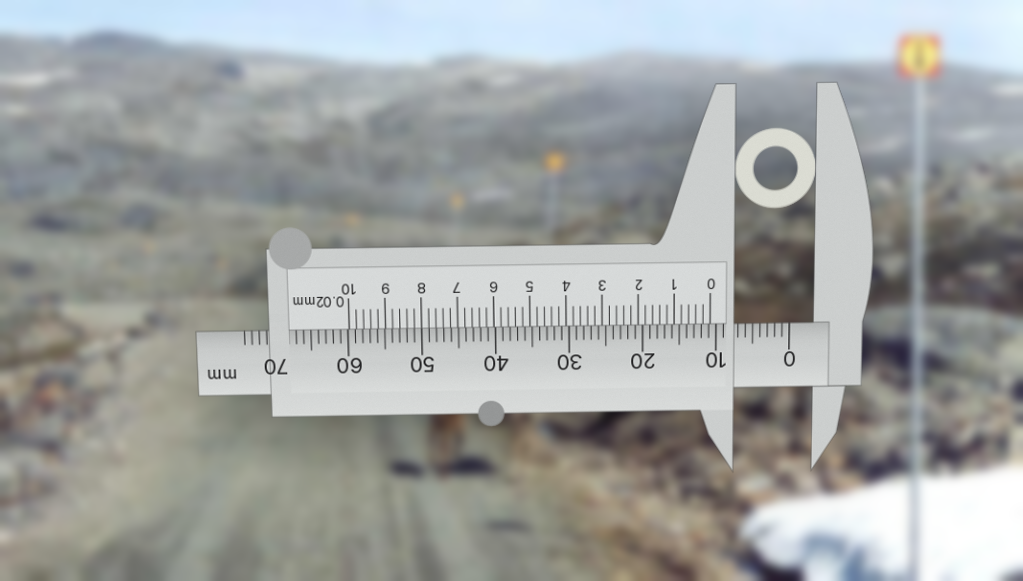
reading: 10.8,mm
